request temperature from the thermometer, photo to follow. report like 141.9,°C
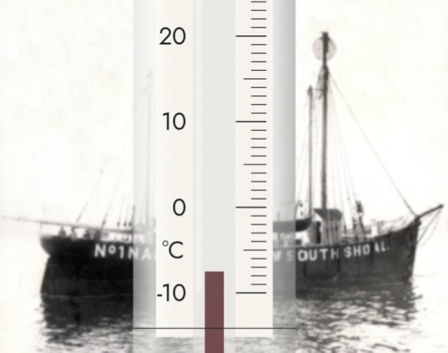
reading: -7.5,°C
